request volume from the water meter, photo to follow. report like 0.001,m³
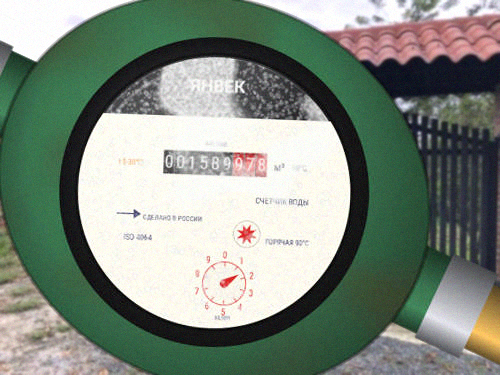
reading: 1589.9781,m³
